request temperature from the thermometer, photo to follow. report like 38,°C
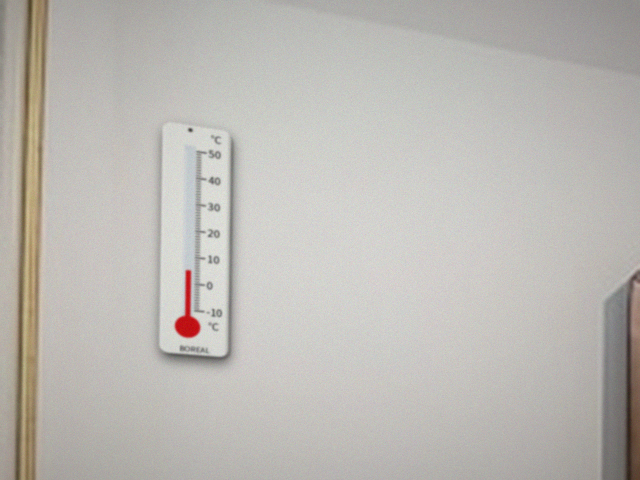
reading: 5,°C
